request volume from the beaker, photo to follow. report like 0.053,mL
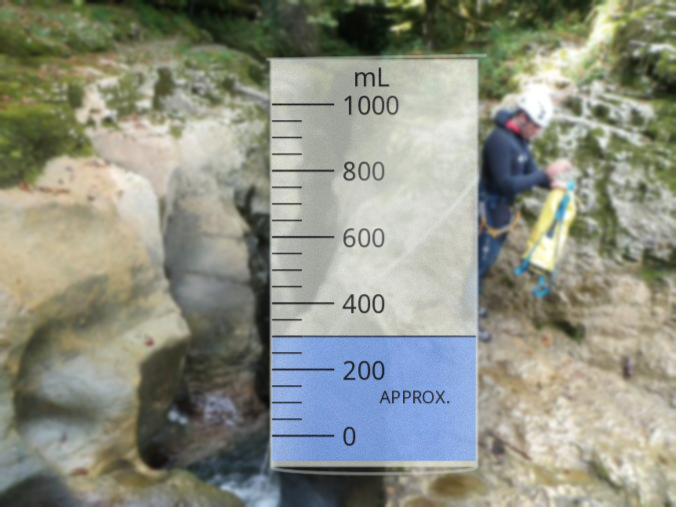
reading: 300,mL
